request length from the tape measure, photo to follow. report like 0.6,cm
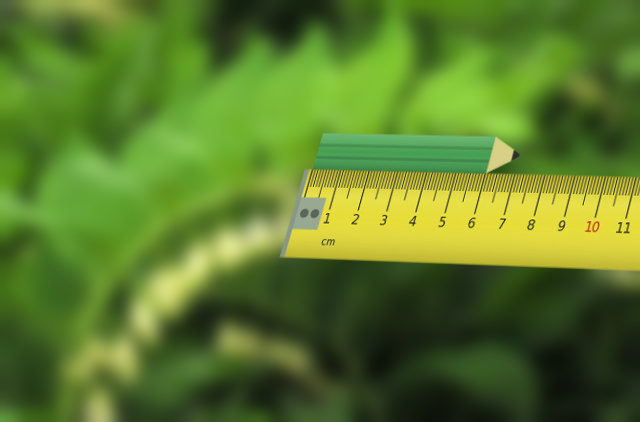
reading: 7,cm
